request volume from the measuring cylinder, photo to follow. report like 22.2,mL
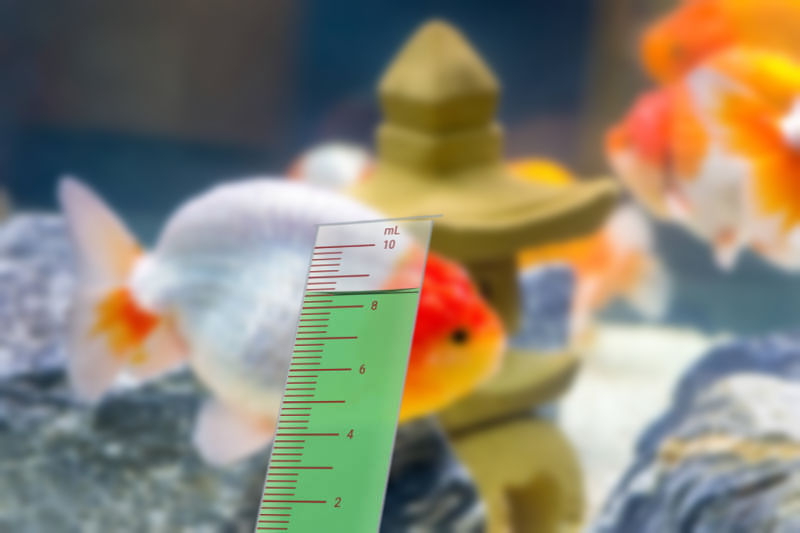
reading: 8.4,mL
